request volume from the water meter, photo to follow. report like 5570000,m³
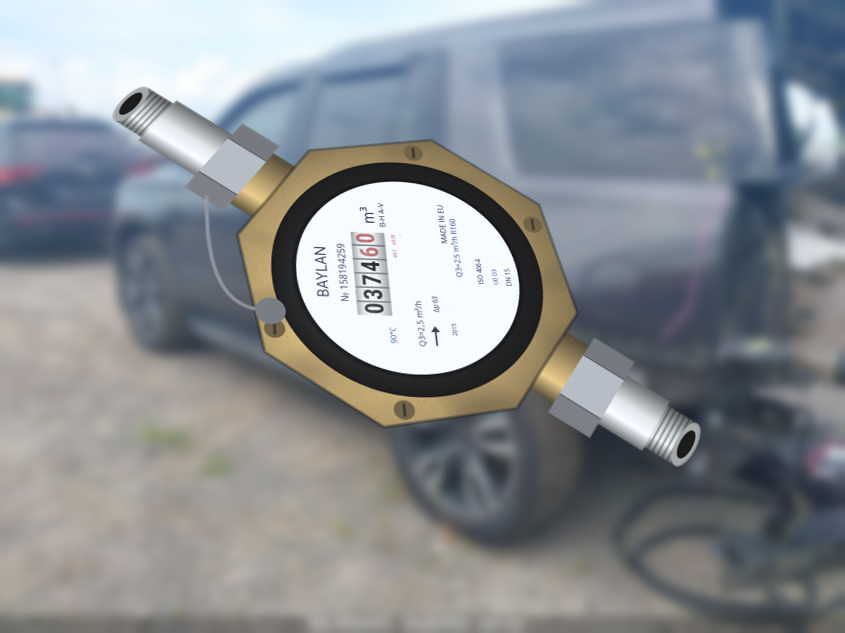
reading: 374.60,m³
